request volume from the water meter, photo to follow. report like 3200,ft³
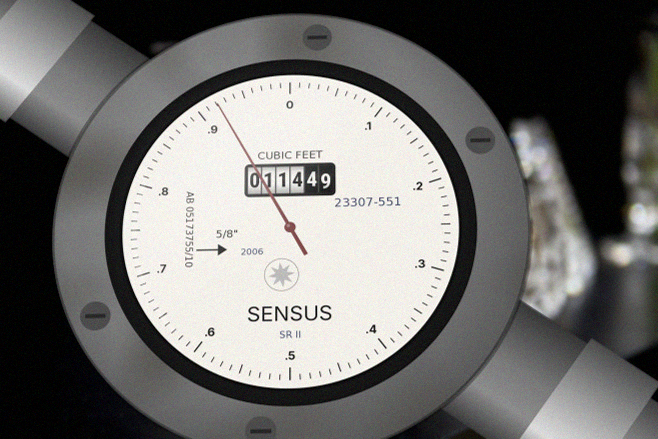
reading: 11448.92,ft³
